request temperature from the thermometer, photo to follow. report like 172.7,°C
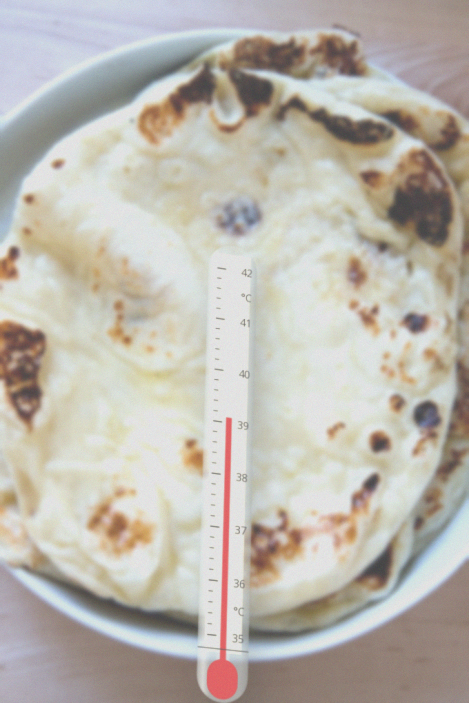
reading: 39.1,°C
